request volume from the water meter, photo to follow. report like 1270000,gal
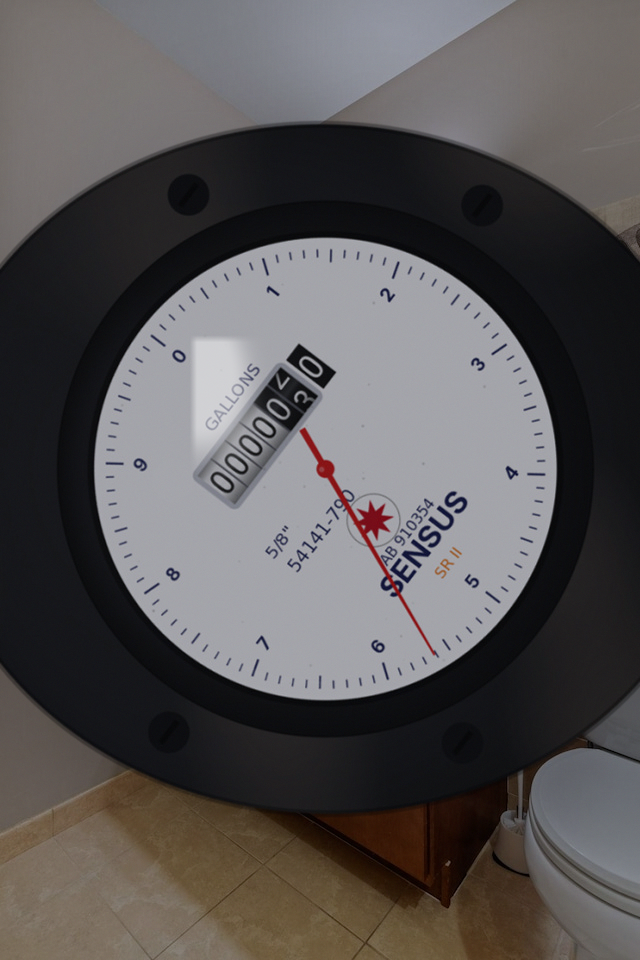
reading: 25.6,gal
